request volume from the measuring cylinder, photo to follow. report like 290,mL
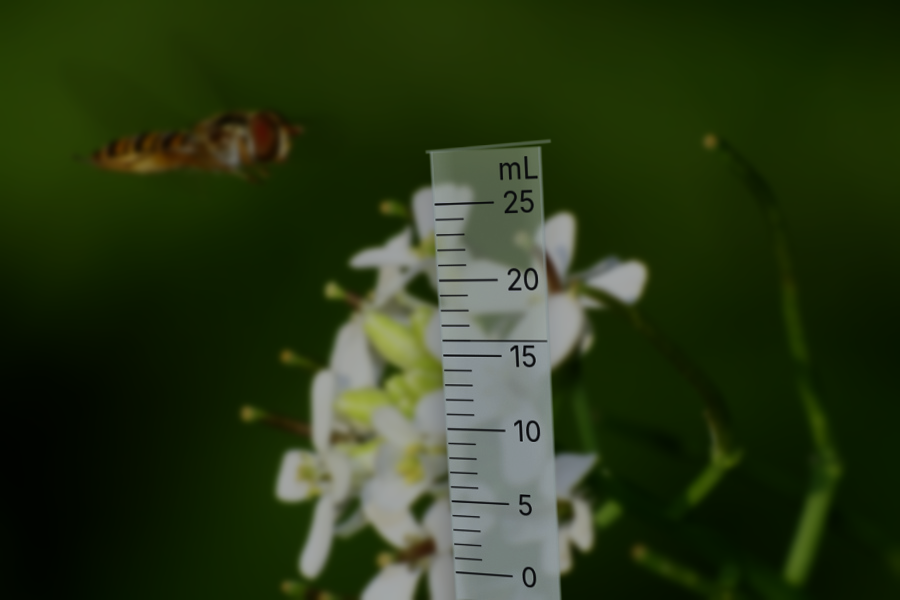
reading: 16,mL
